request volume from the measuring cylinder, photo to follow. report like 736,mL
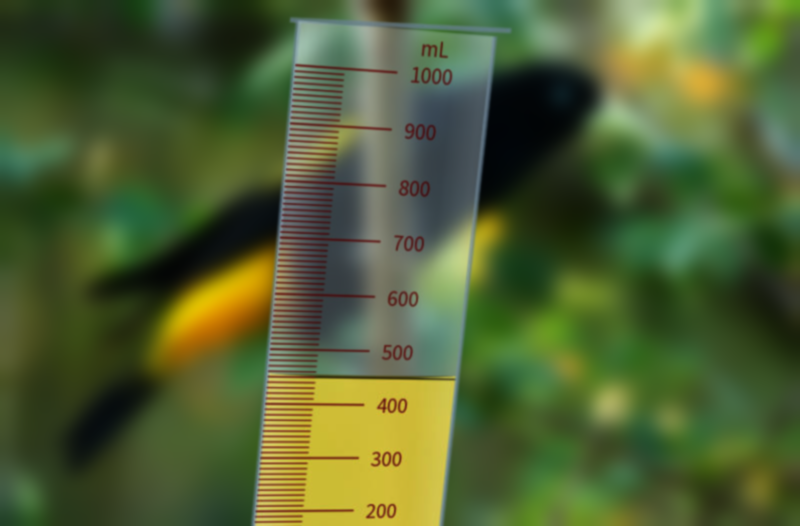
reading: 450,mL
